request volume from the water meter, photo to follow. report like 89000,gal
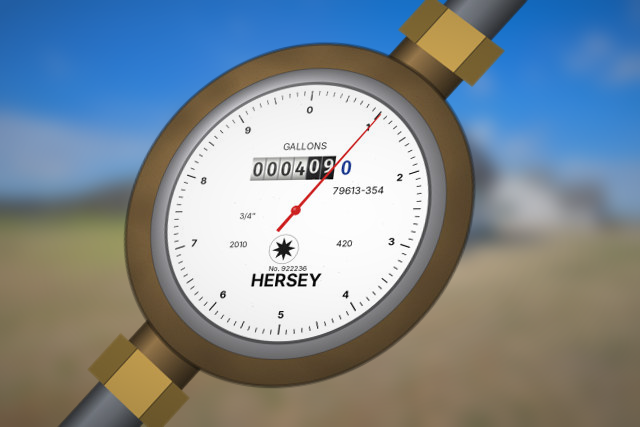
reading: 4091.0,gal
